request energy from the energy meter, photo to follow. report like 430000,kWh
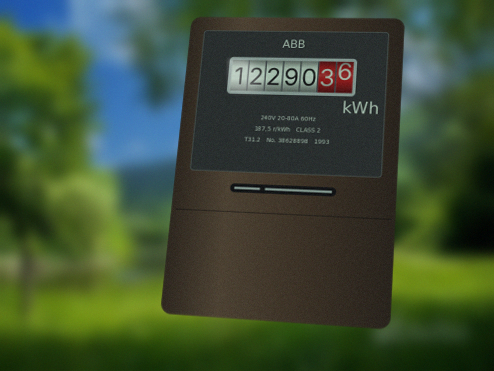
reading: 12290.36,kWh
